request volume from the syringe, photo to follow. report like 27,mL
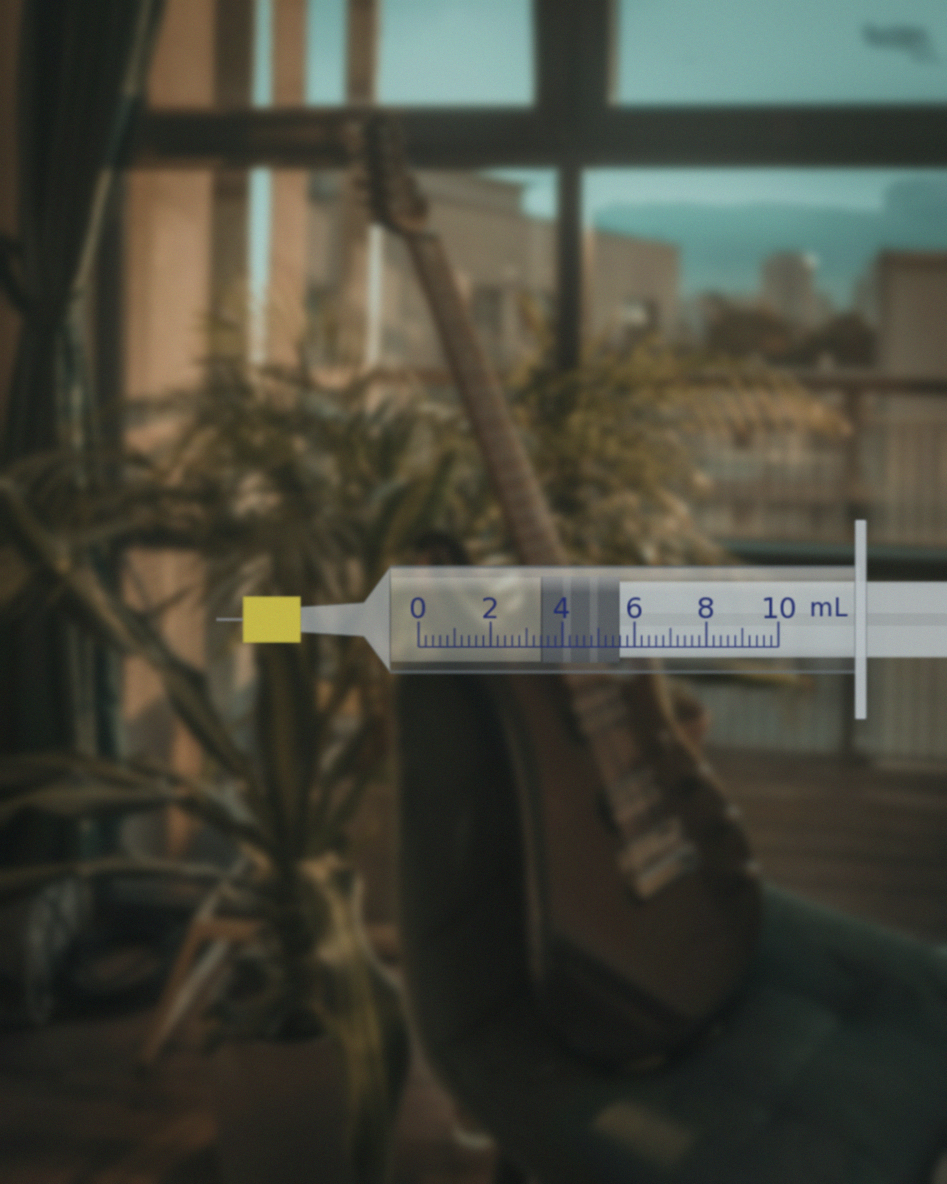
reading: 3.4,mL
